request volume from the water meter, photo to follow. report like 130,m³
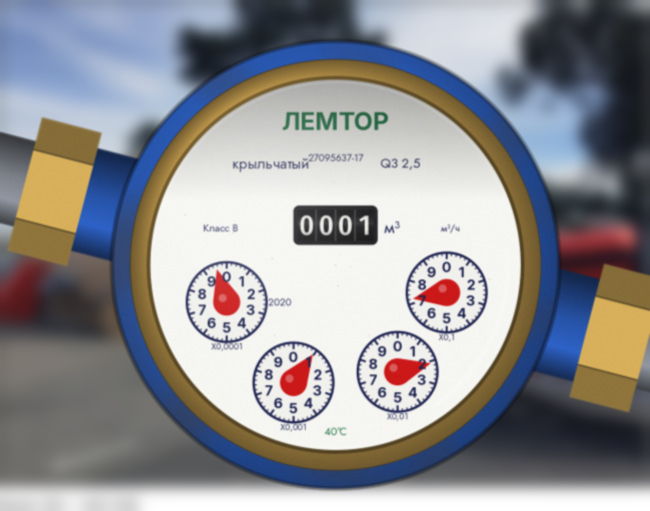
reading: 1.7209,m³
